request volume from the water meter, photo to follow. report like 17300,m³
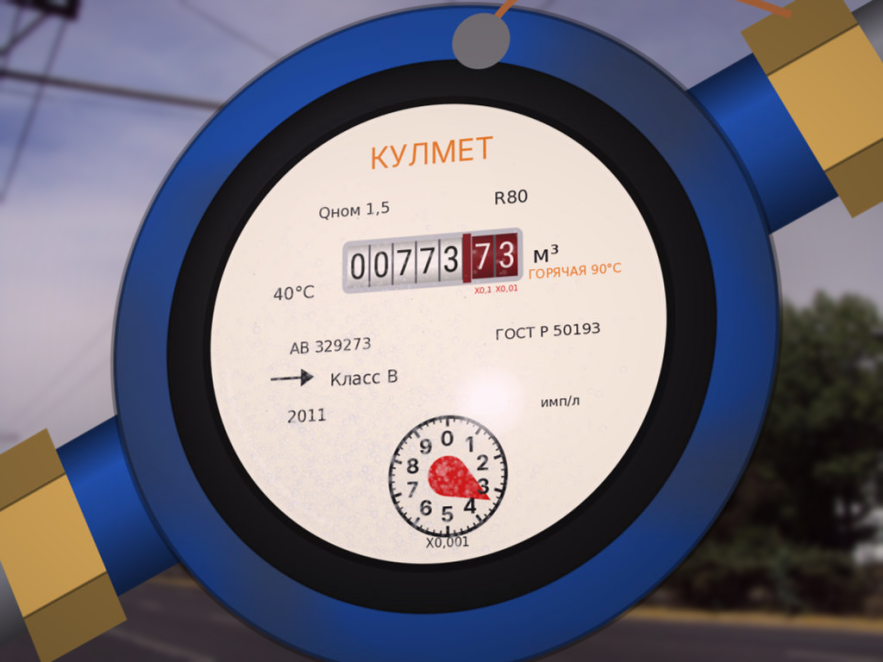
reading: 773.733,m³
